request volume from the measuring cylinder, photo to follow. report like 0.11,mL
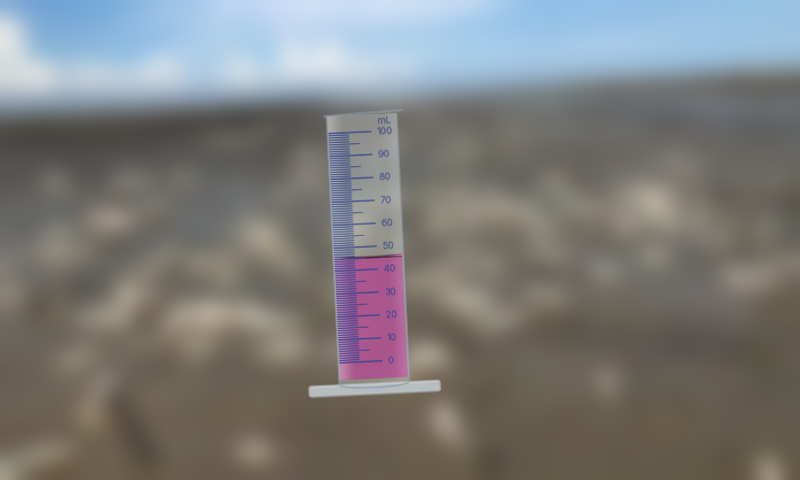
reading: 45,mL
